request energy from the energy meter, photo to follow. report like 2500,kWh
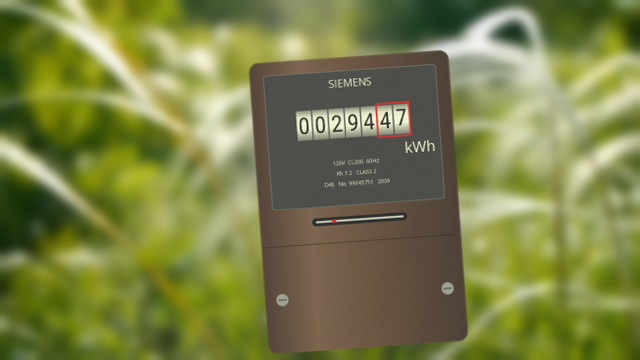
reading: 294.47,kWh
